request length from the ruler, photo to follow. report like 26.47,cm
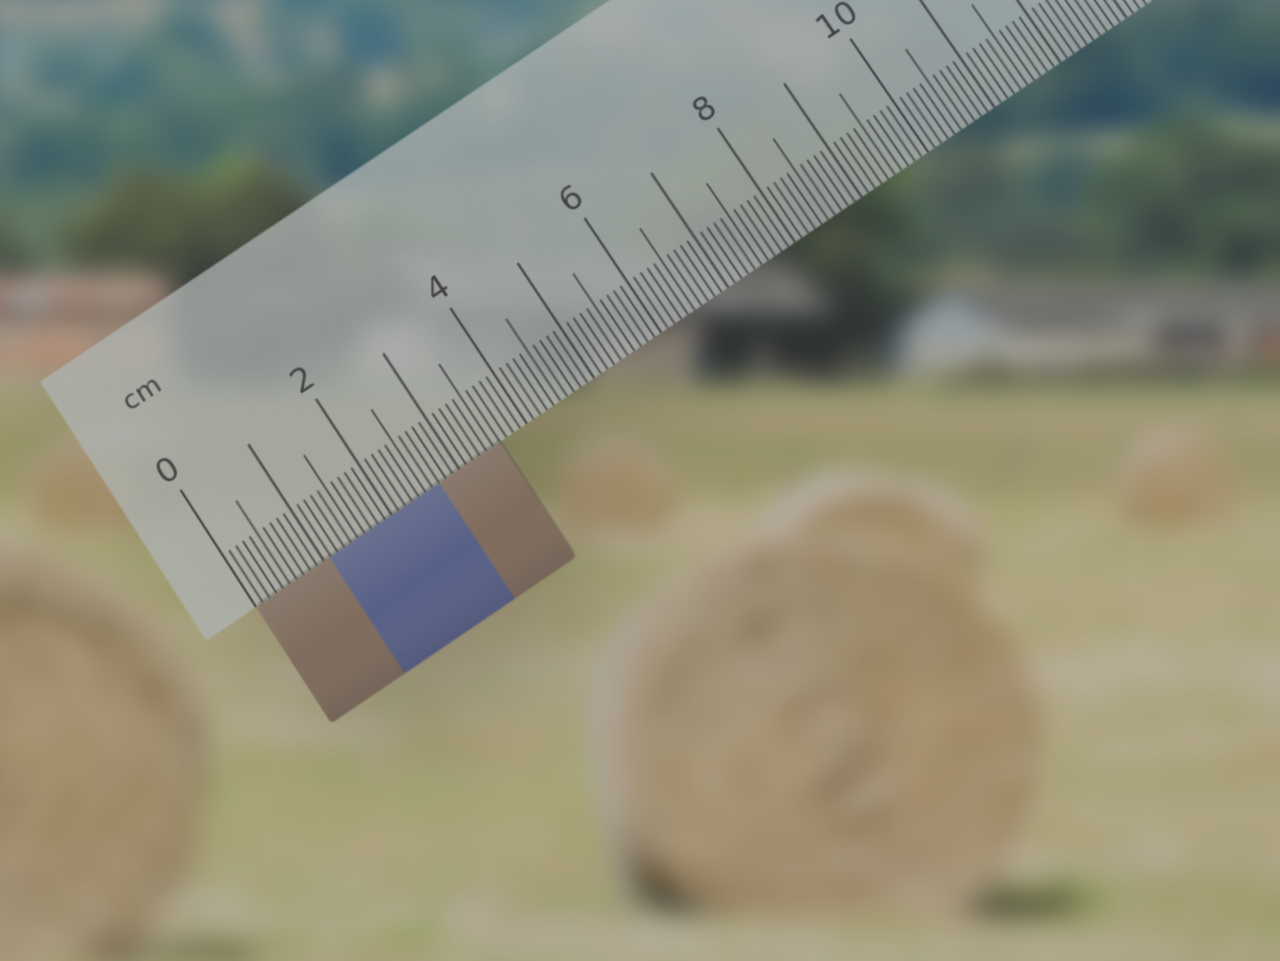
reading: 3.6,cm
